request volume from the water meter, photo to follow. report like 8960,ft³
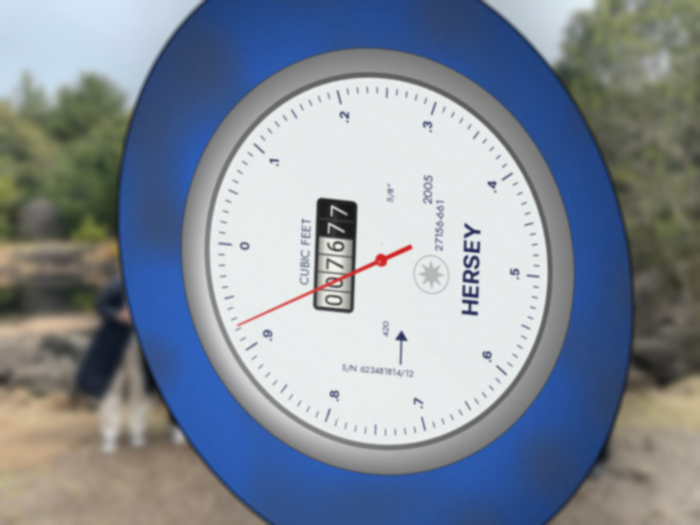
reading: 7676.92,ft³
